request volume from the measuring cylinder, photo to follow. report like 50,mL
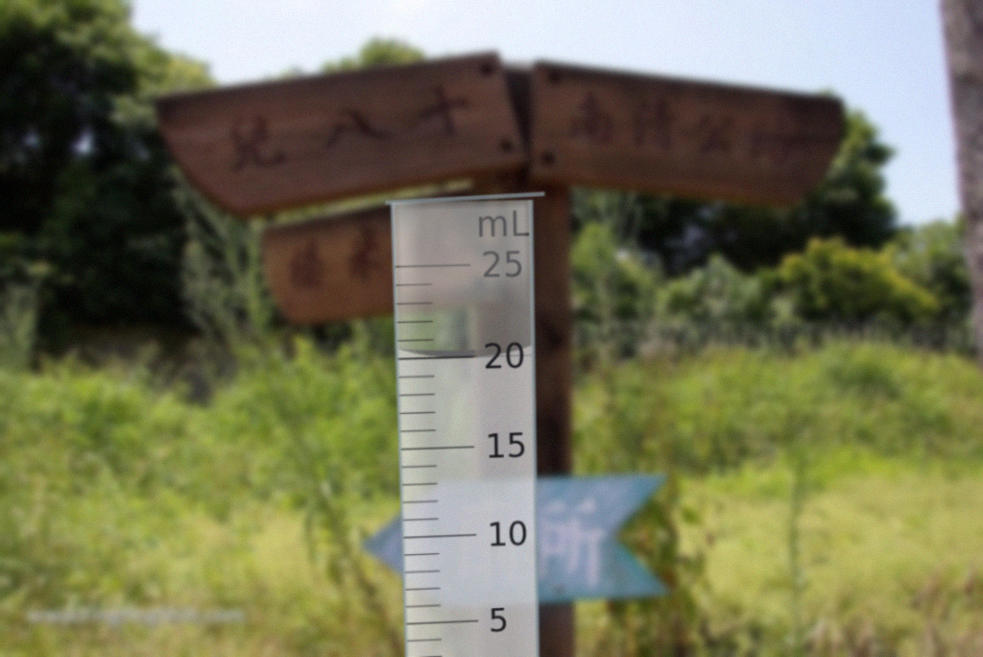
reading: 20,mL
